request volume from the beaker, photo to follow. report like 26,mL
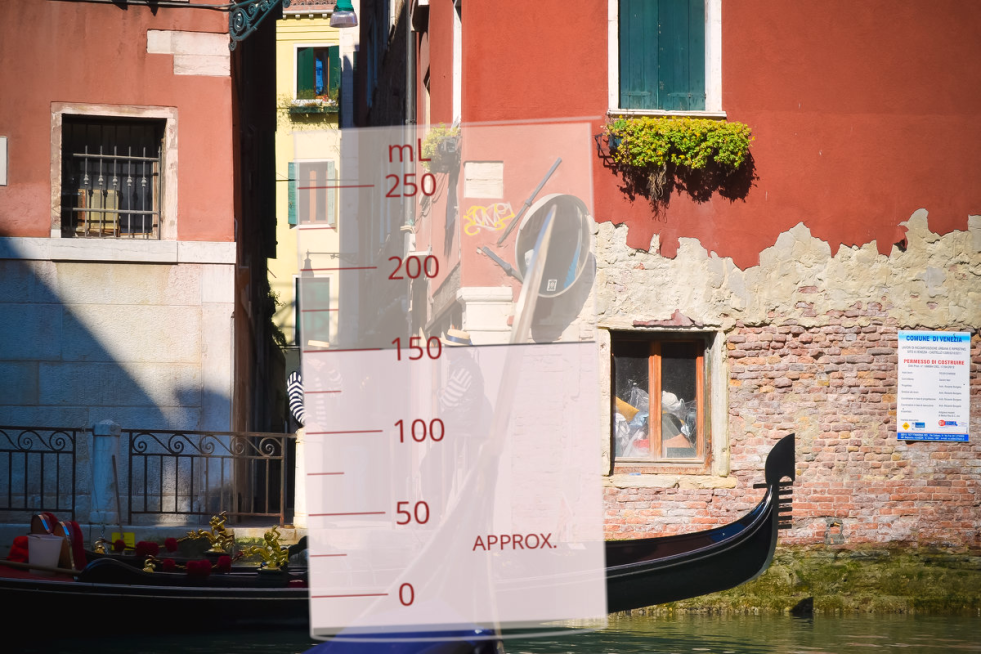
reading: 150,mL
